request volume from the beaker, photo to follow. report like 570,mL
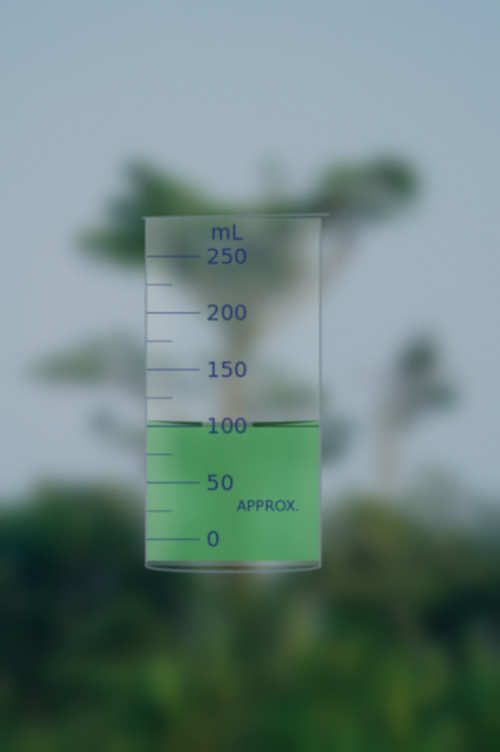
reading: 100,mL
